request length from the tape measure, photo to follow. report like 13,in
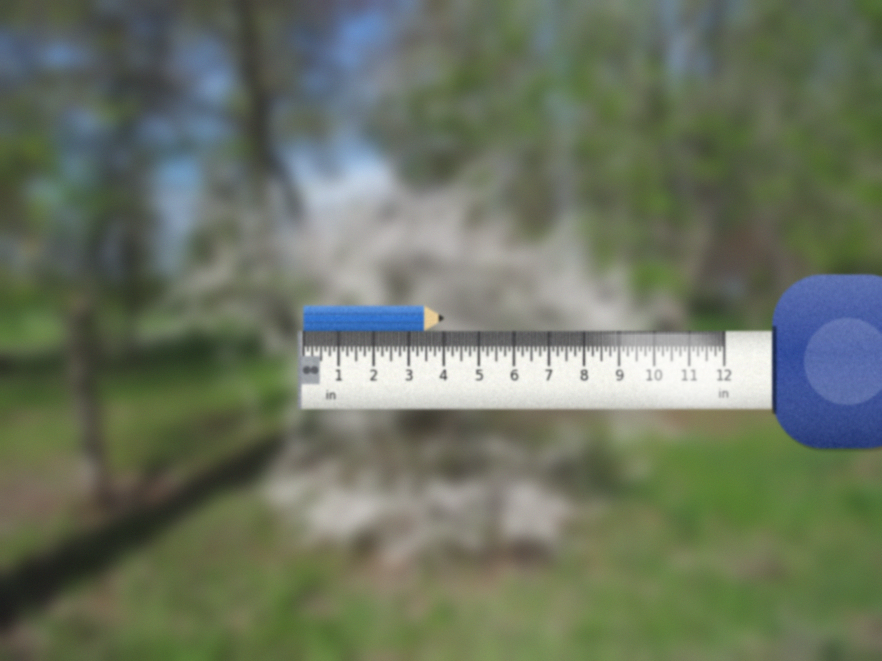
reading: 4,in
